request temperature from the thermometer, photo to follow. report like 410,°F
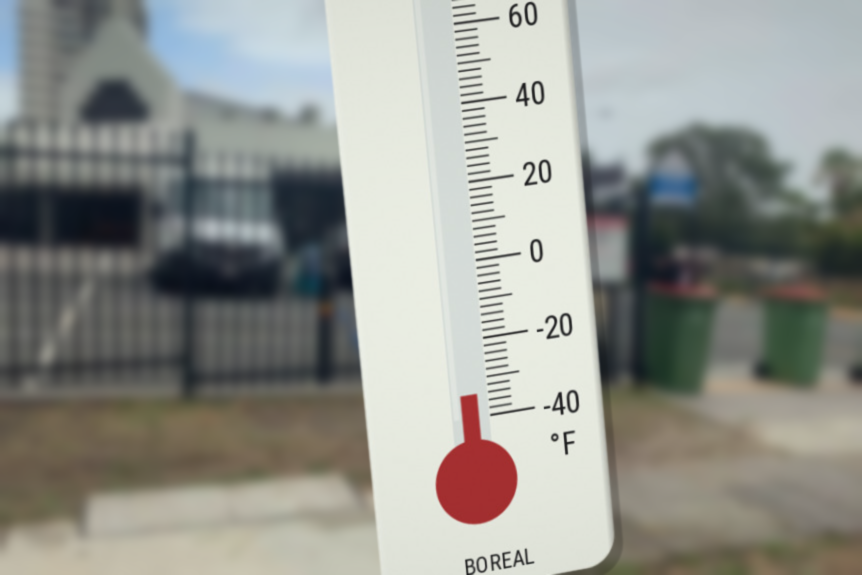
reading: -34,°F
